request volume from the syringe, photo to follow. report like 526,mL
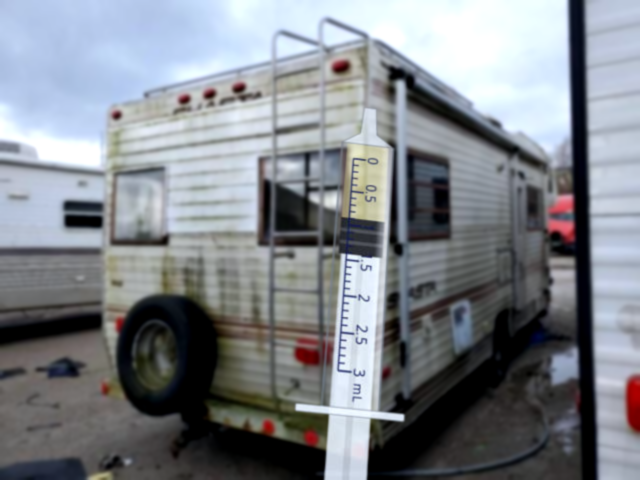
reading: 0.9,mL
